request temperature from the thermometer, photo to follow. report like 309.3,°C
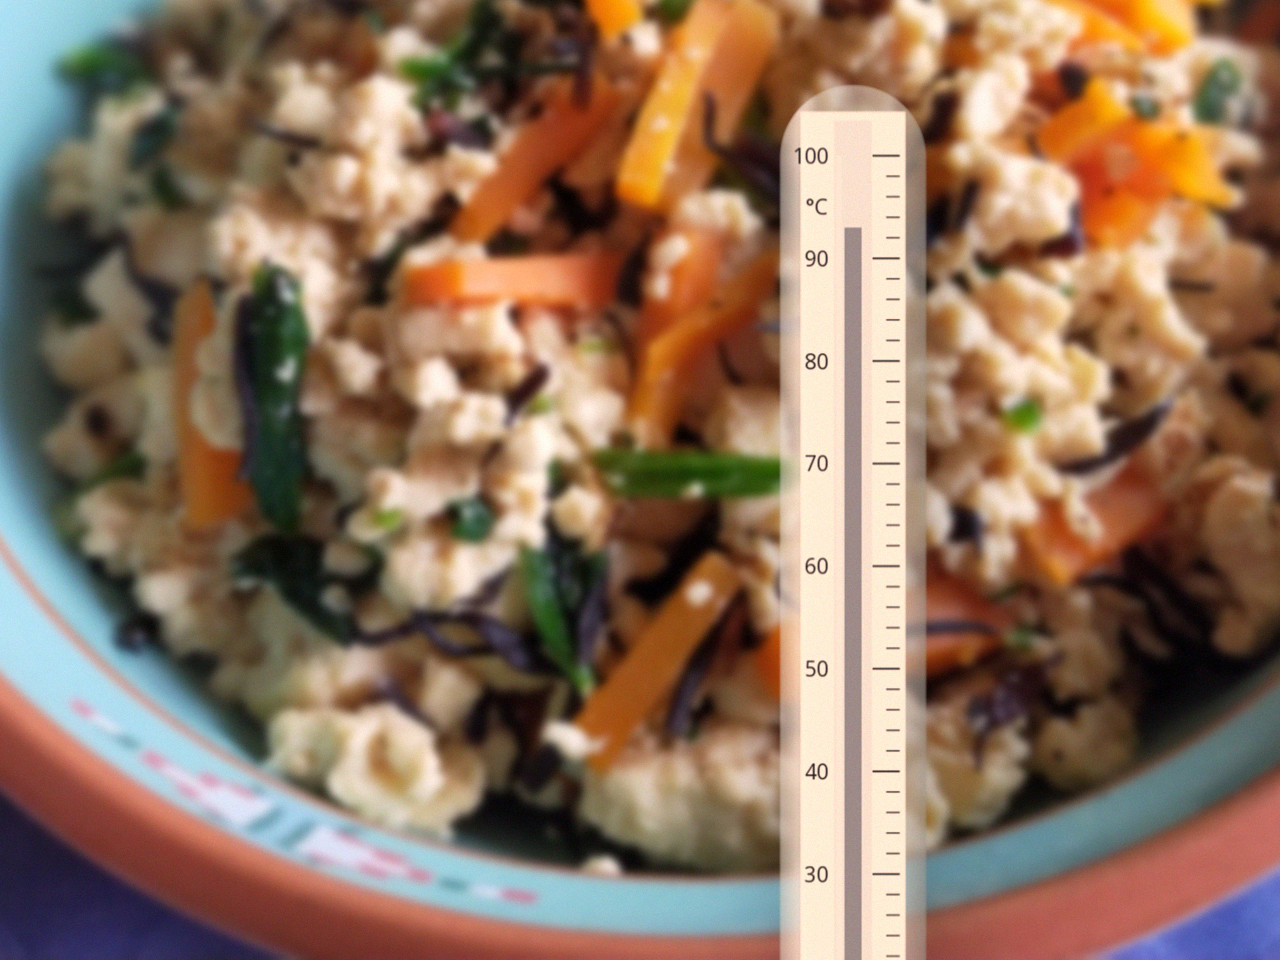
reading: 93,°C
